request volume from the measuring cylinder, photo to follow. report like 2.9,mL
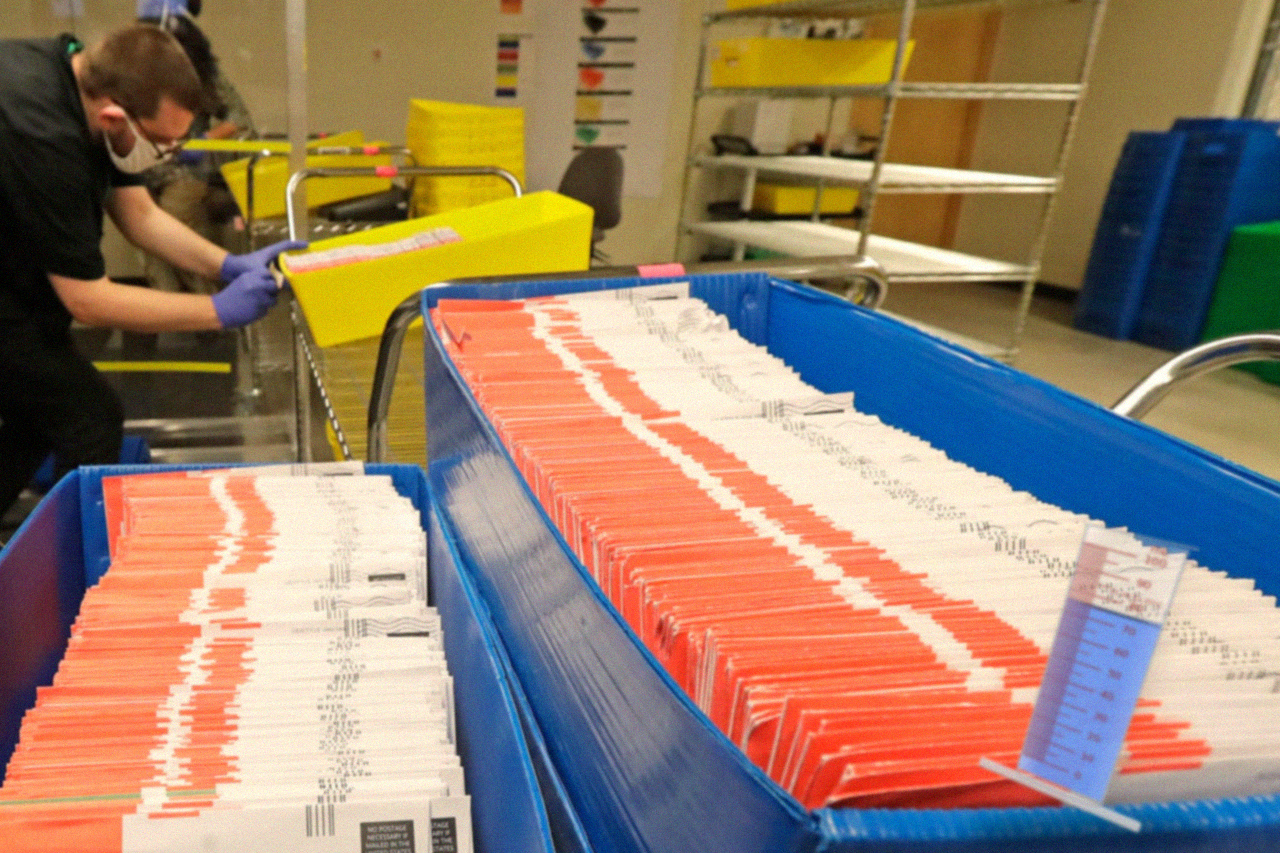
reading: 75,mL
